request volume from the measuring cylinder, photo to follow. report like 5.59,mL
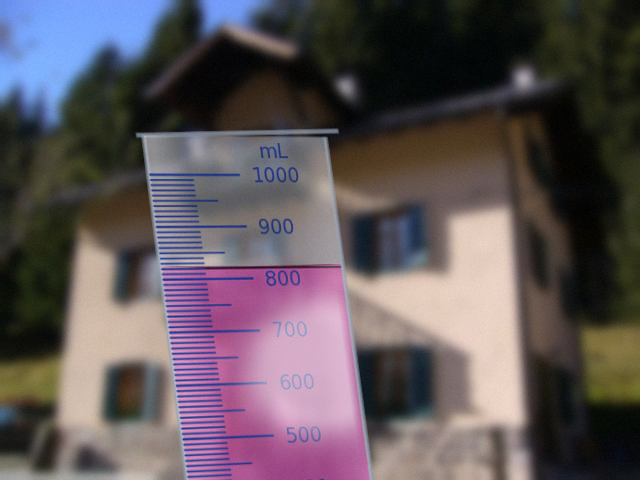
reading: 820,mL
